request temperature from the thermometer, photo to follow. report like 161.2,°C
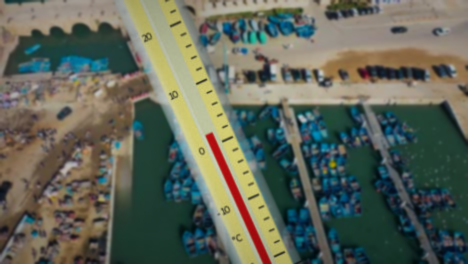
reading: 2,°C
